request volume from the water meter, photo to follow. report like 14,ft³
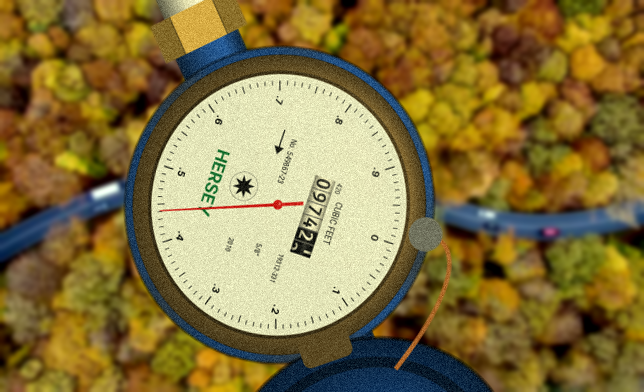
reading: 97421.44,ft³
